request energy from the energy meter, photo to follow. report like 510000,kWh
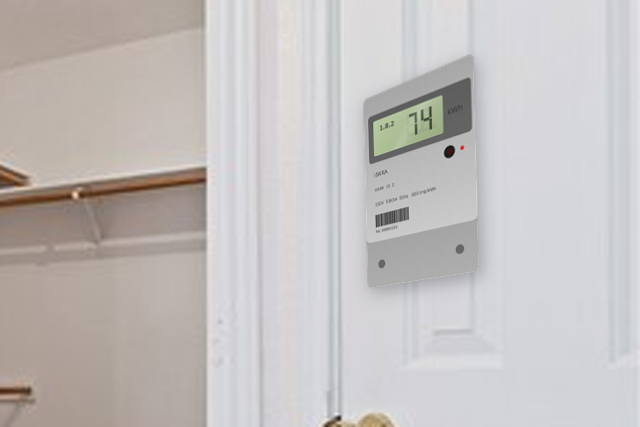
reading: 74,kWh
